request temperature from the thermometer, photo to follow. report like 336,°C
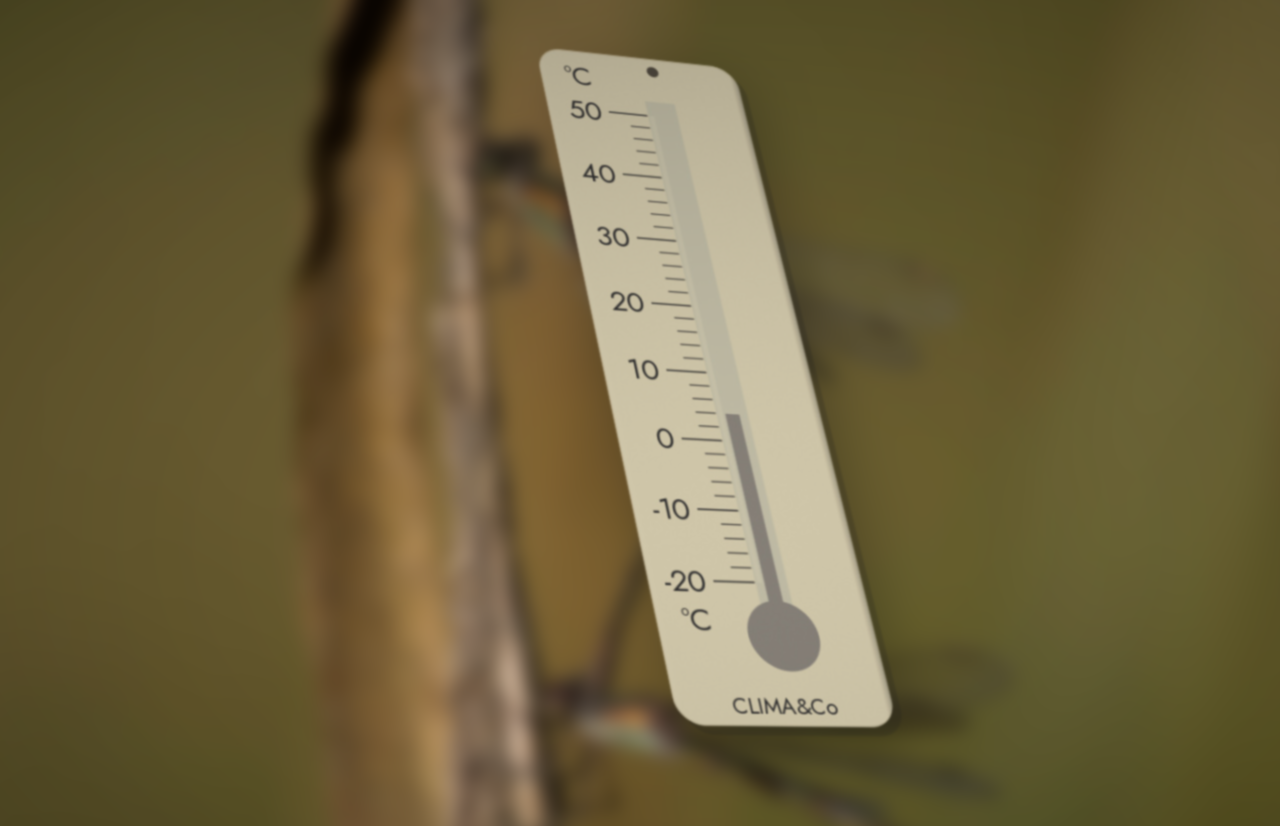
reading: 4,°C
